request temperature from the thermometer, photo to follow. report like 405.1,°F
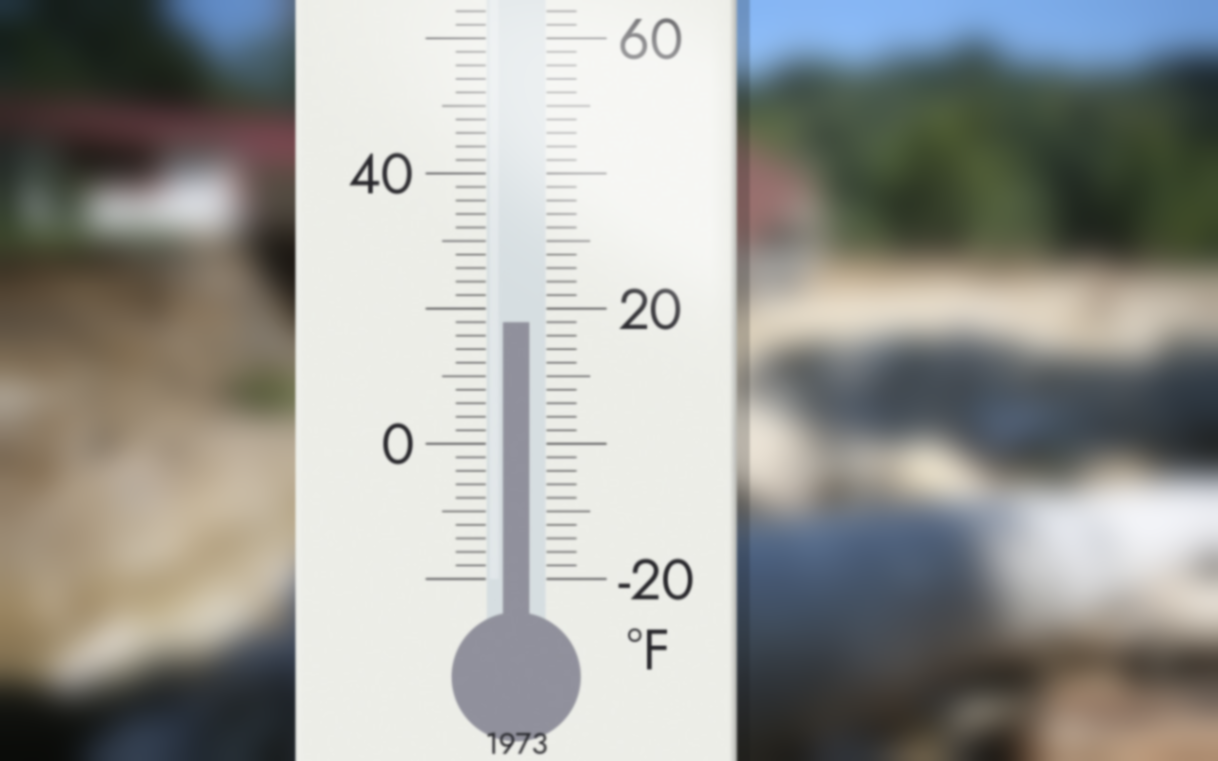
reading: 18,°F
